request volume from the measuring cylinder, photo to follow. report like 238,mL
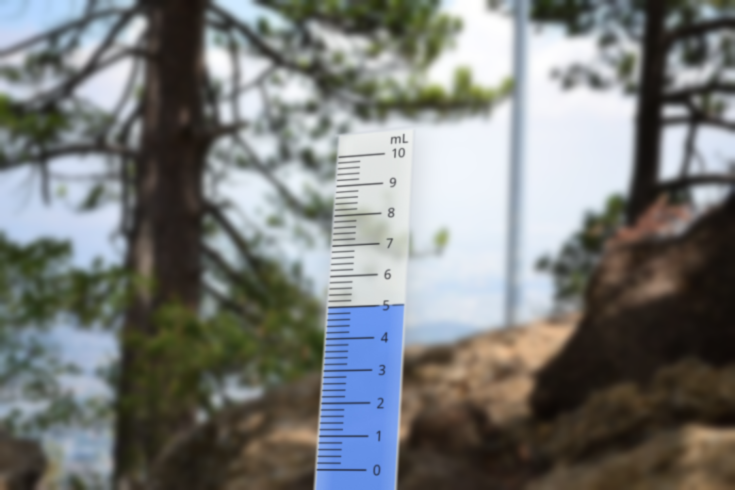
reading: 5,mL
